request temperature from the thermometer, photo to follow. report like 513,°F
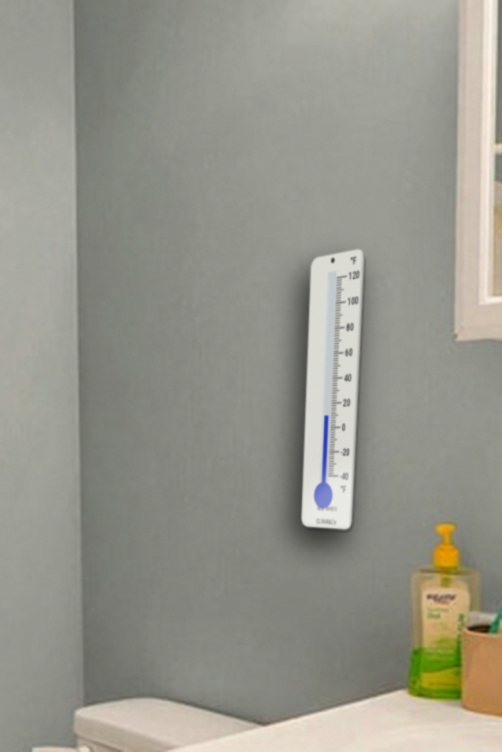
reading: 10,°F
